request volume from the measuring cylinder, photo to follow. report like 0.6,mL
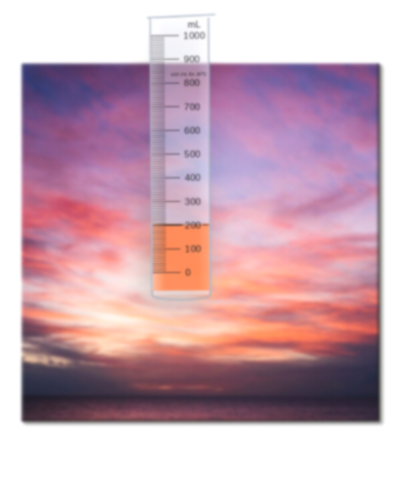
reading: 200,mL
